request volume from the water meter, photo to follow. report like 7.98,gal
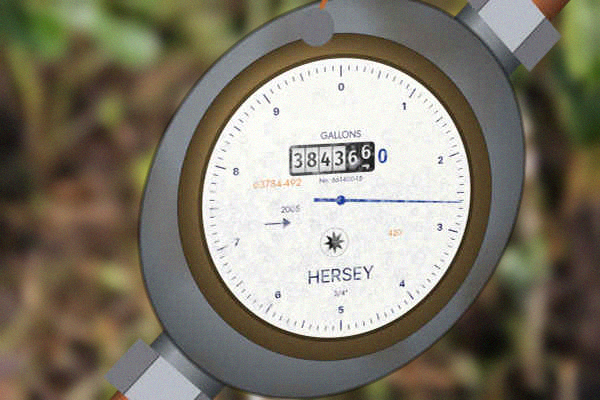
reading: 3843662.6,gal
